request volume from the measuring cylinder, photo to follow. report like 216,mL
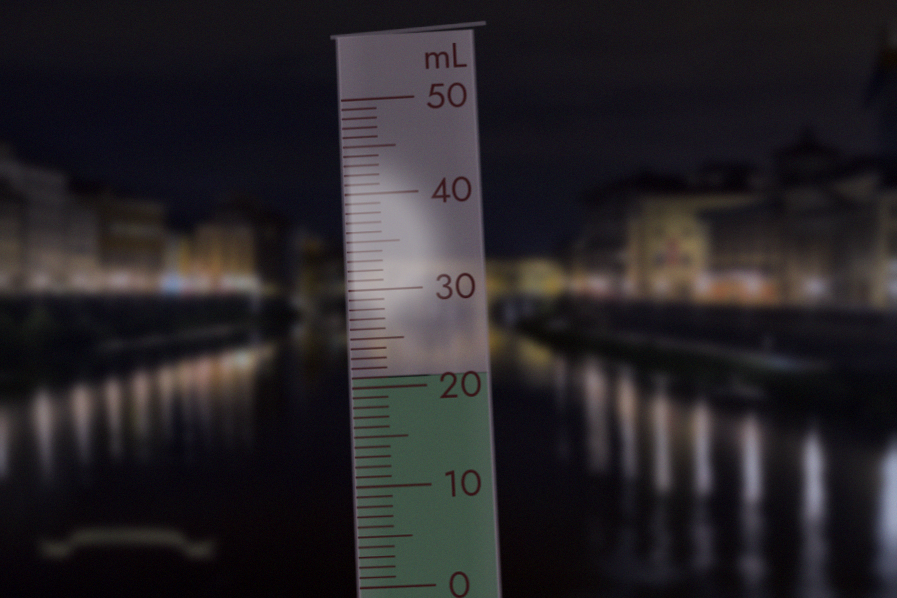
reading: 21,mL
